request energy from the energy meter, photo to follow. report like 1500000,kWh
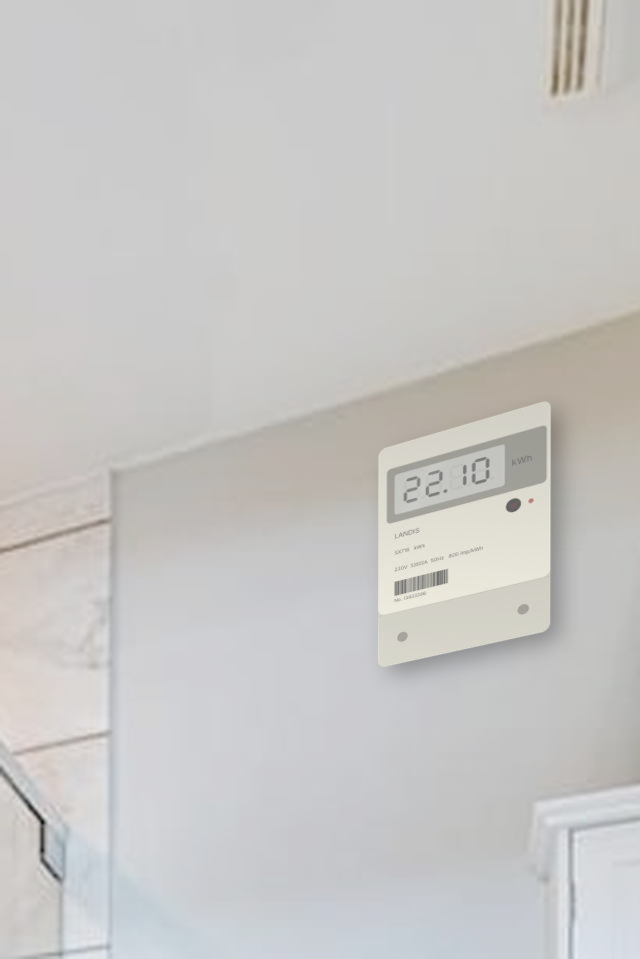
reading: 22.10,kWh
